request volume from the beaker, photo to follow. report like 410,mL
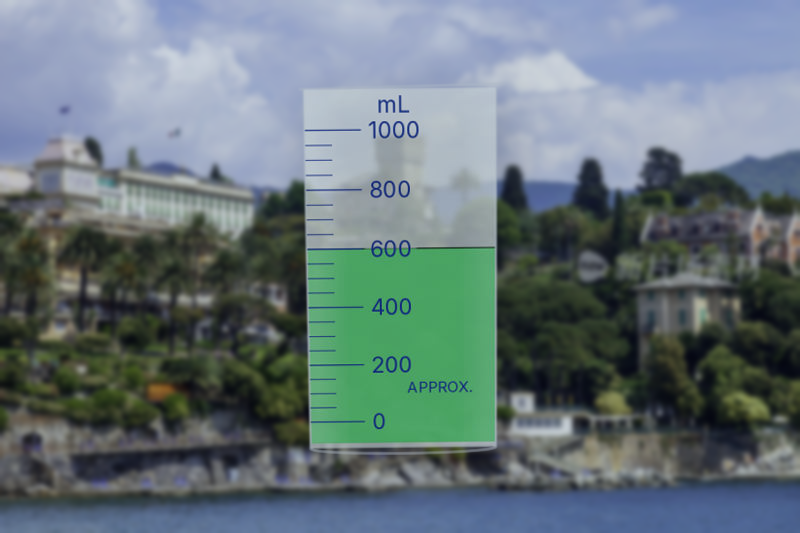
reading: 600,mL
